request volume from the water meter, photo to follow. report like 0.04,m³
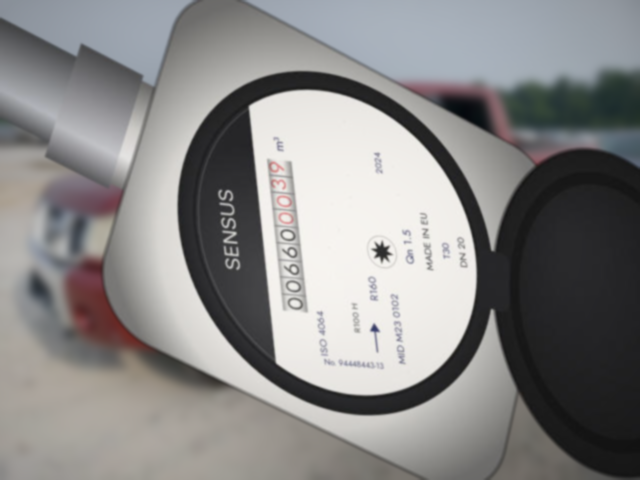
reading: 660.0039,m³
